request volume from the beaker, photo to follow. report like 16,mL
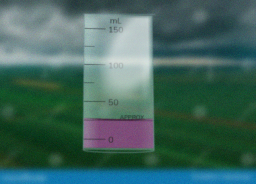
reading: 25,mL
